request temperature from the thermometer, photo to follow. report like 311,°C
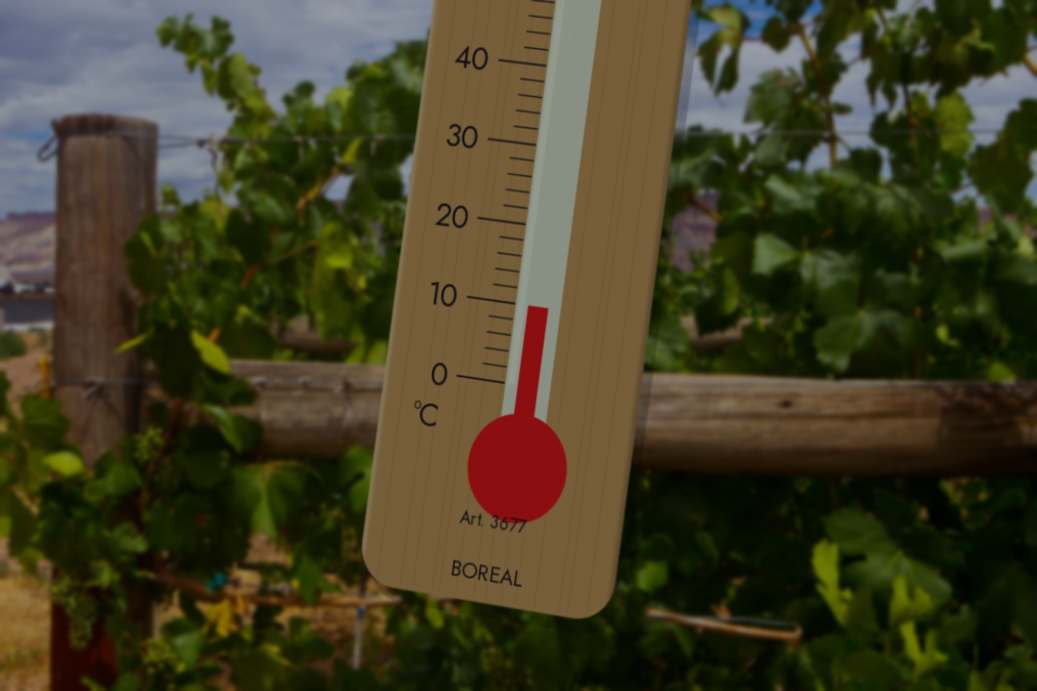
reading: 10,°C
